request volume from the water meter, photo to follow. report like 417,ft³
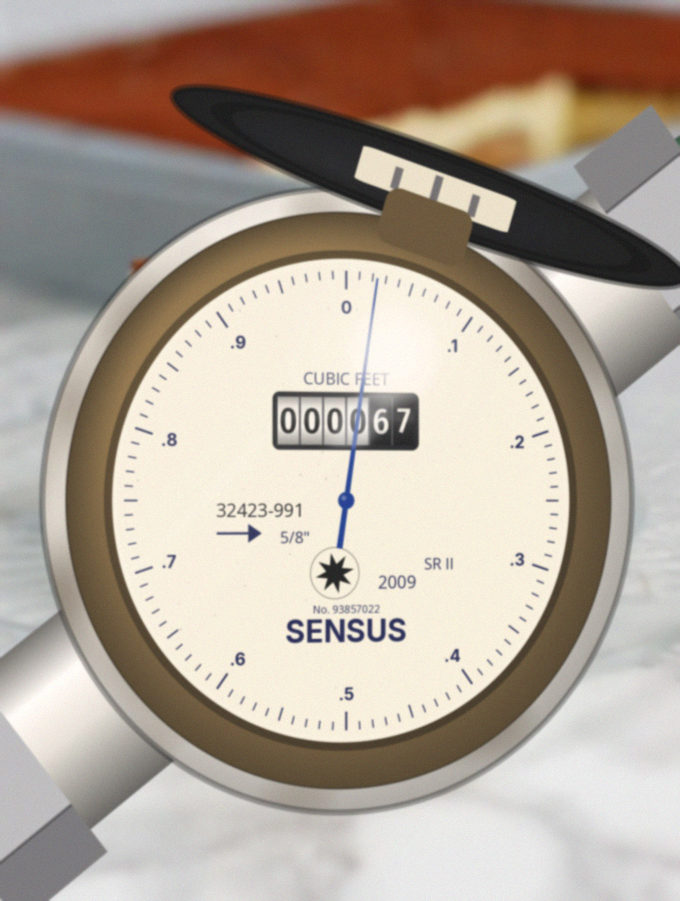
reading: 67.02,ft³
